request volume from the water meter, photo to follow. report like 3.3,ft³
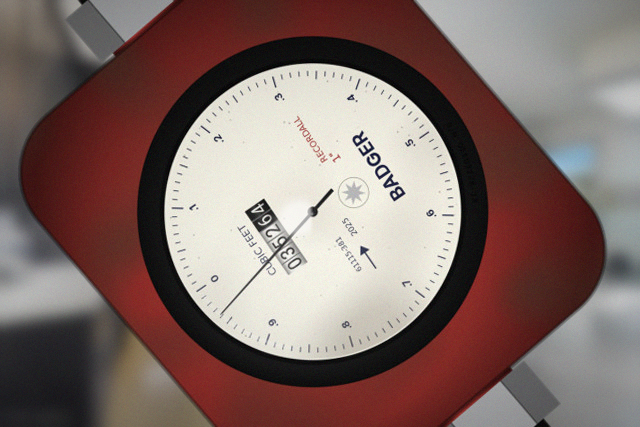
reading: 35263.96,ft³
